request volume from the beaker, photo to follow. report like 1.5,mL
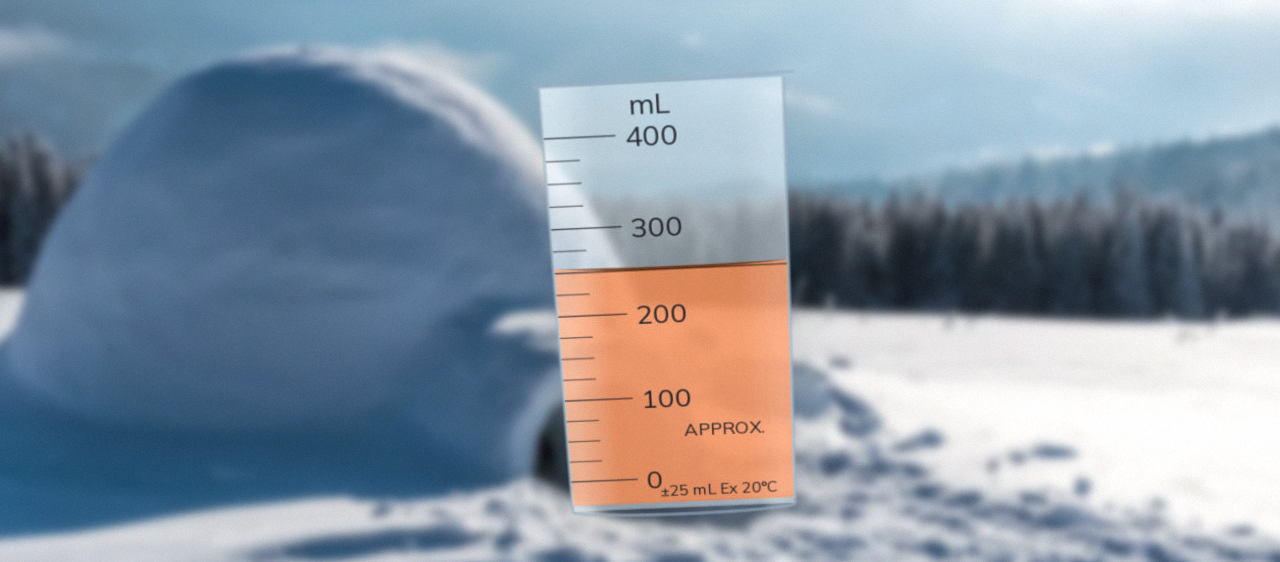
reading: 250,mL
